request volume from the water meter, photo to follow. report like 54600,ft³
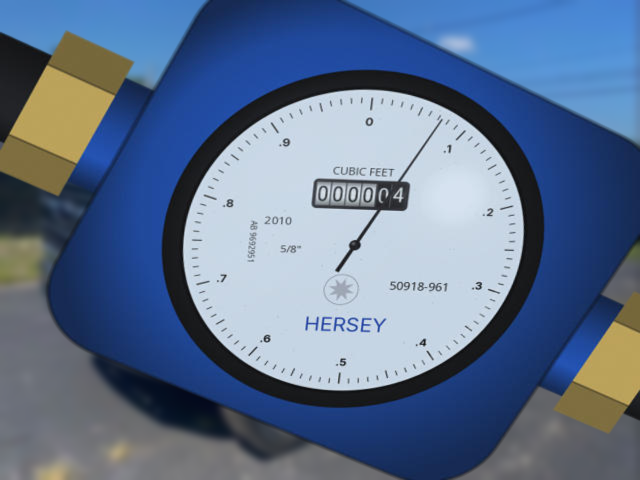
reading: 4.07,ft³
